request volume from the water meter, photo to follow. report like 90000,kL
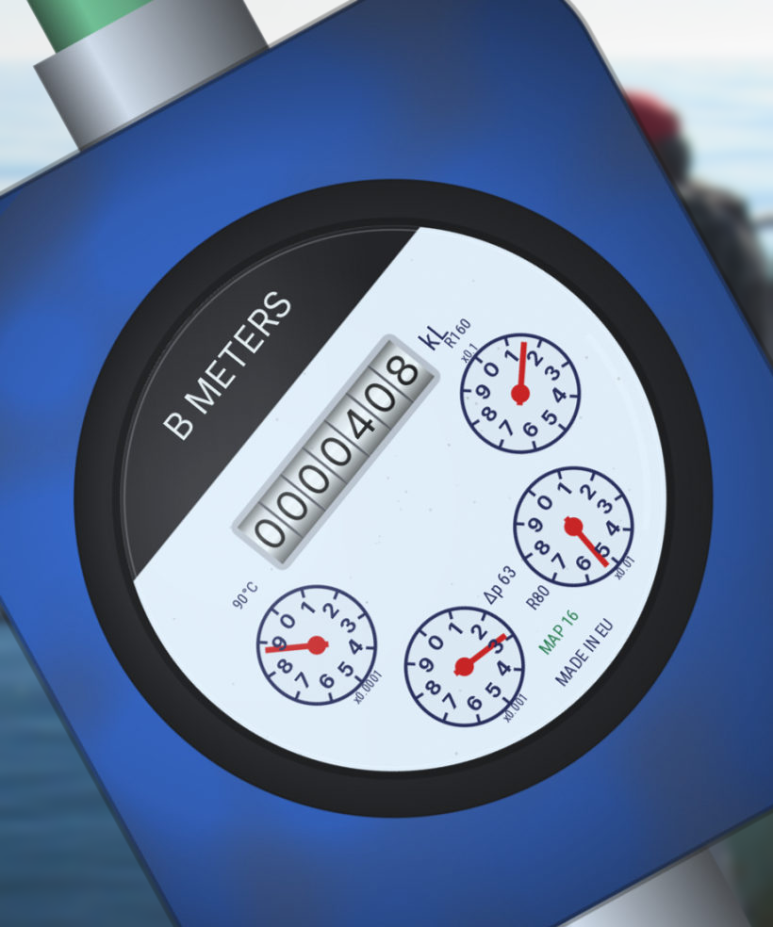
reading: 408.1528,kL
